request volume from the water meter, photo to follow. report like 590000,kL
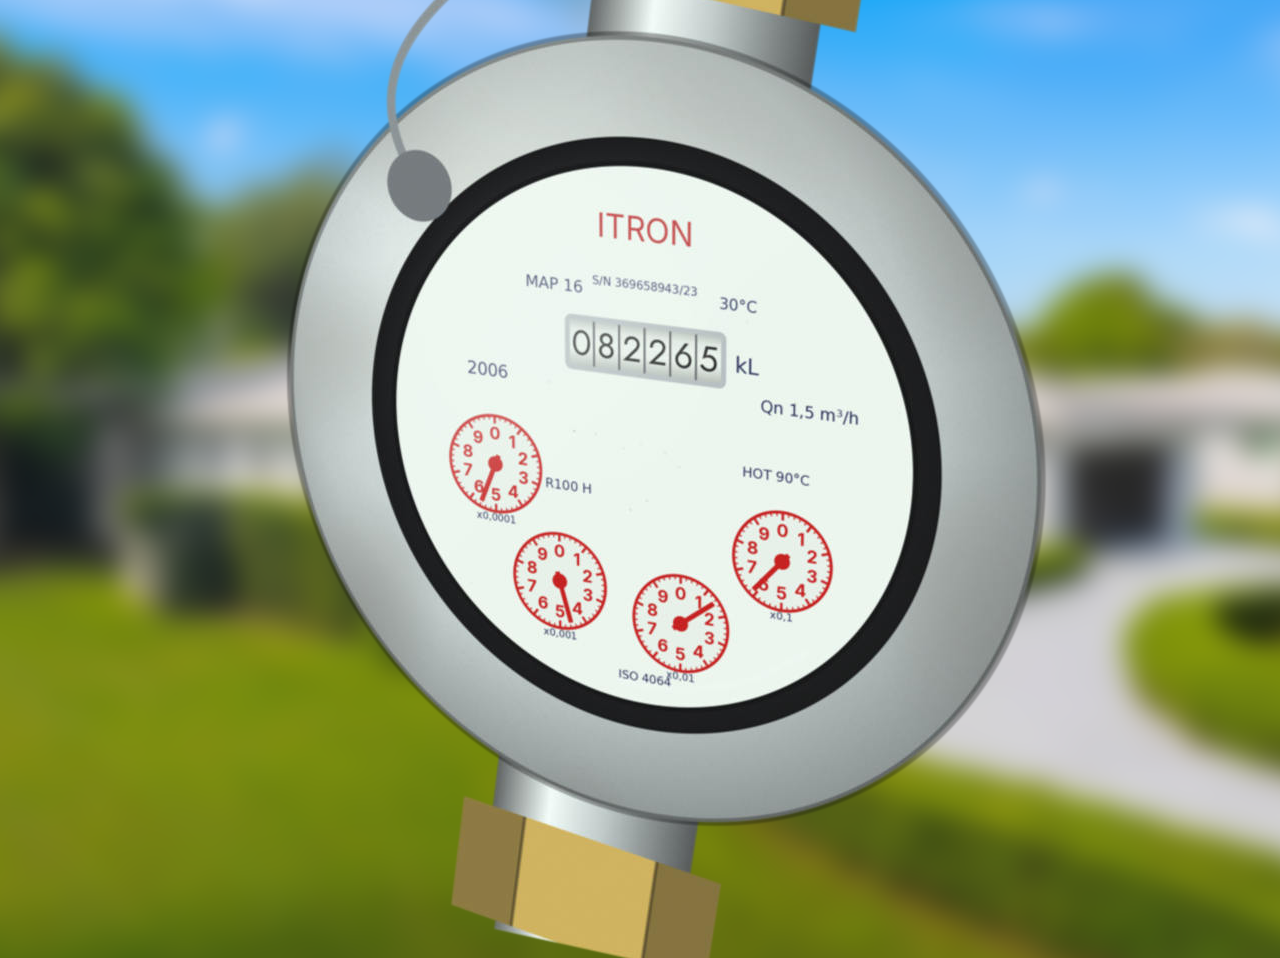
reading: 82265.6145,kL
